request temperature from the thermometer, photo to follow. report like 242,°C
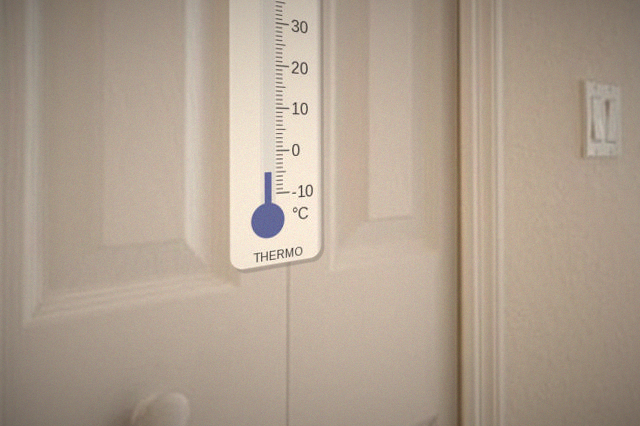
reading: -5,°C
